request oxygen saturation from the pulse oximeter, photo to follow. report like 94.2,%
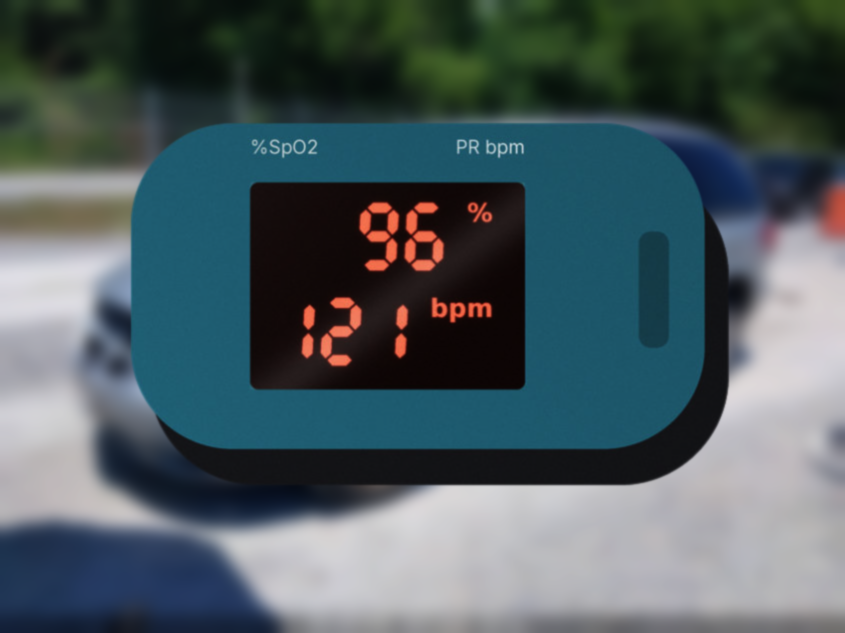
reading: 96,%
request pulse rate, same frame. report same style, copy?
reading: 121,bpm
